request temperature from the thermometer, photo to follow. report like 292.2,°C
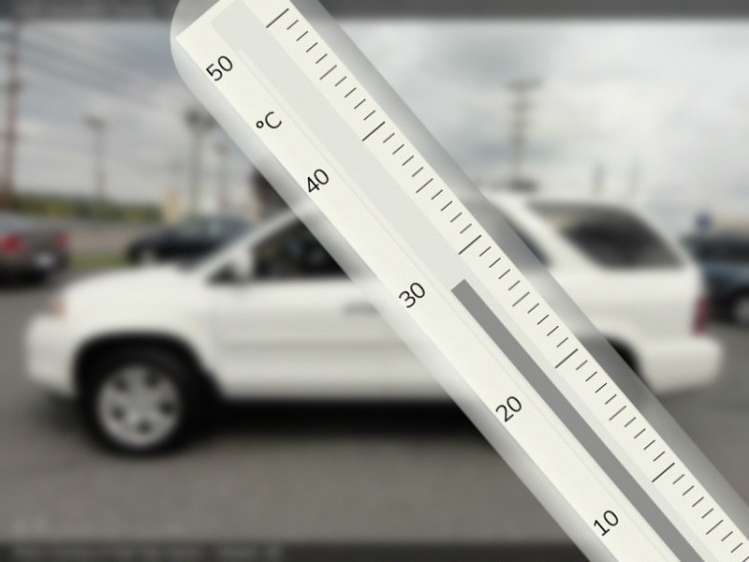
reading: 28.5,°C
